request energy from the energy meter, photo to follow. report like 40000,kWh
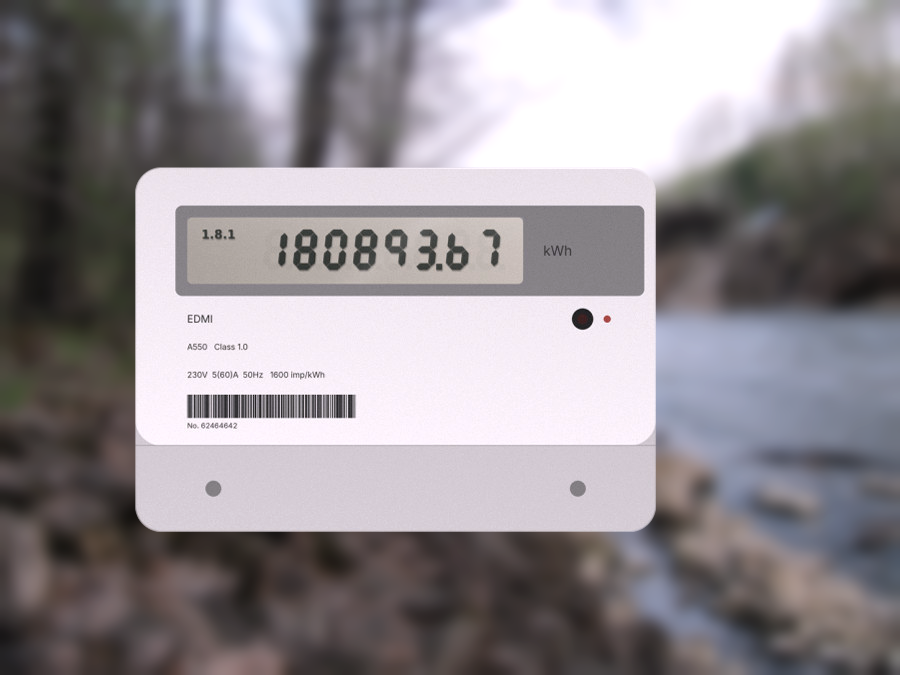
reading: 180893.67,kWh
